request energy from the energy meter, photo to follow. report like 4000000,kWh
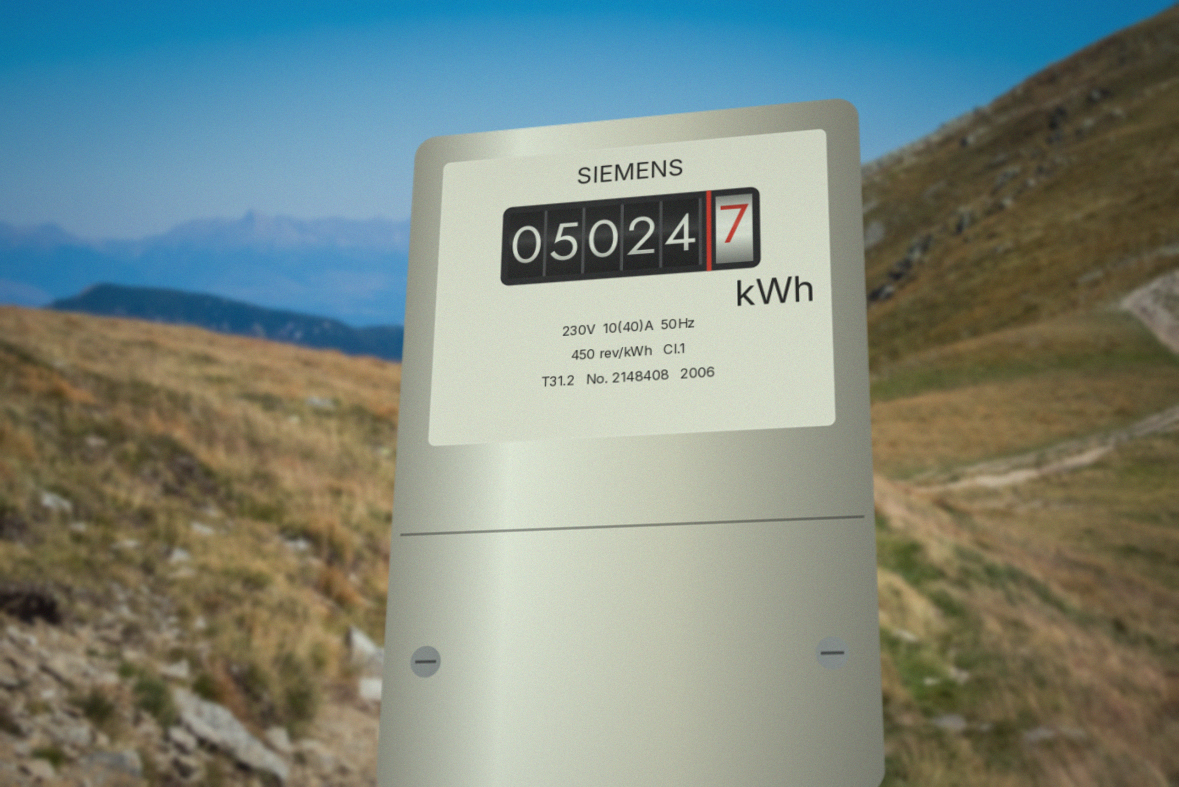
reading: 5024.7,kWh
